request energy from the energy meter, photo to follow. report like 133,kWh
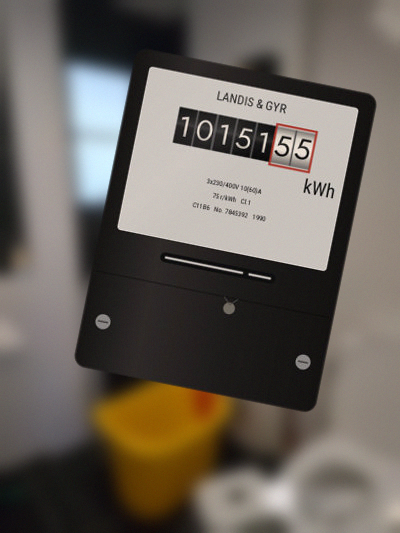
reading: 10151.55,kWh
